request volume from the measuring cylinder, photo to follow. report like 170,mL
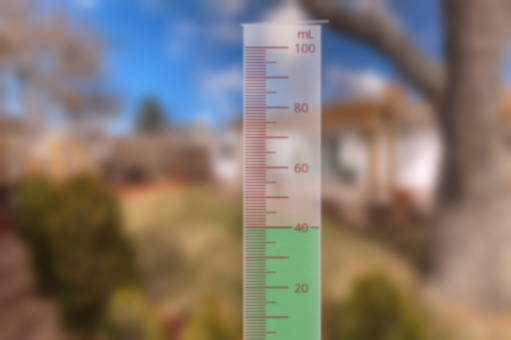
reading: 40,mL
